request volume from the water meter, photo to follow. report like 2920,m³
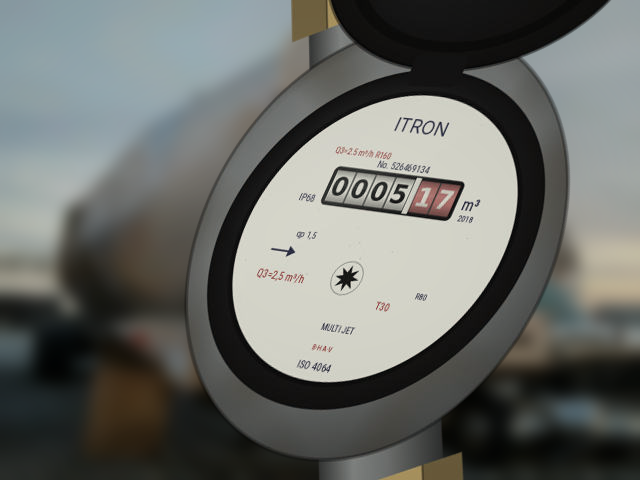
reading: 5.17,m³
